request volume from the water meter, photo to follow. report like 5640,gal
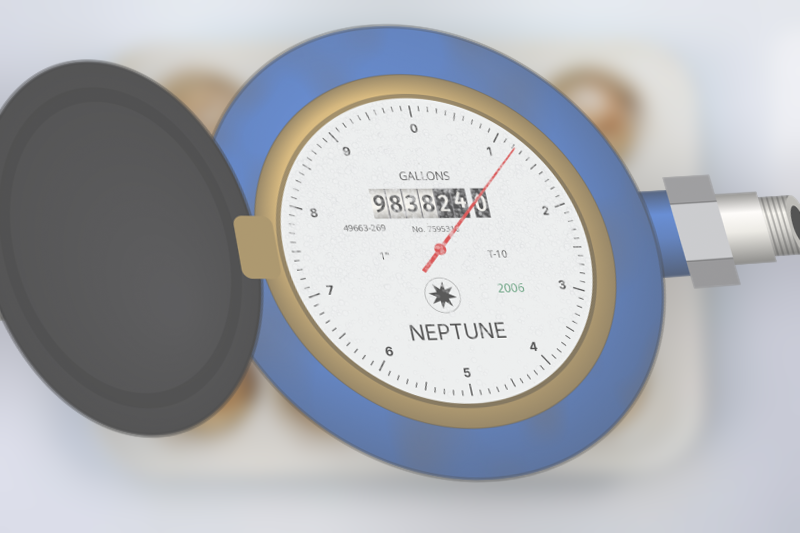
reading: 9838241.2,gal
